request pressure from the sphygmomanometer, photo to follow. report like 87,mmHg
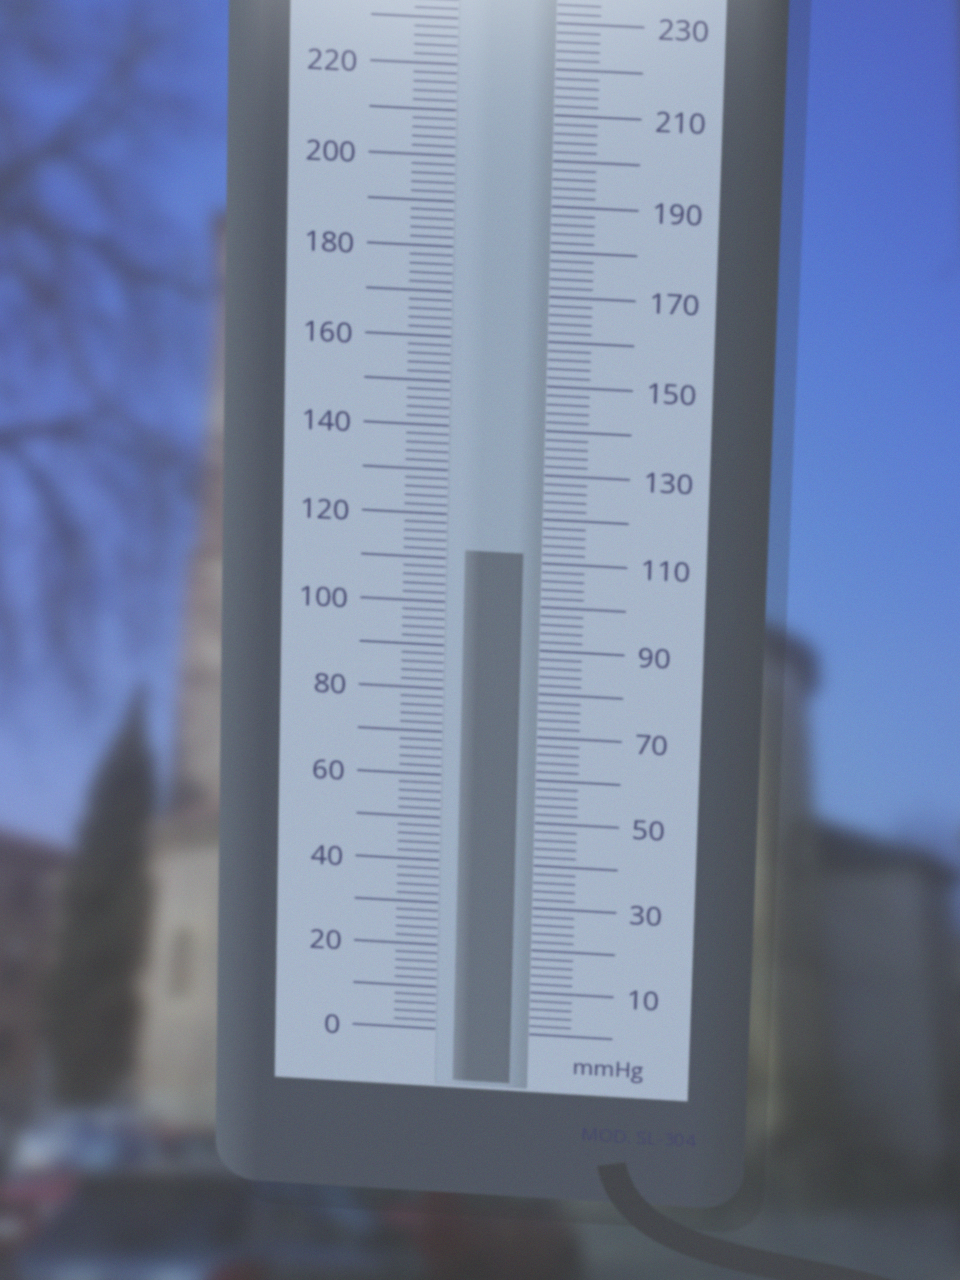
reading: 112,mmHg
